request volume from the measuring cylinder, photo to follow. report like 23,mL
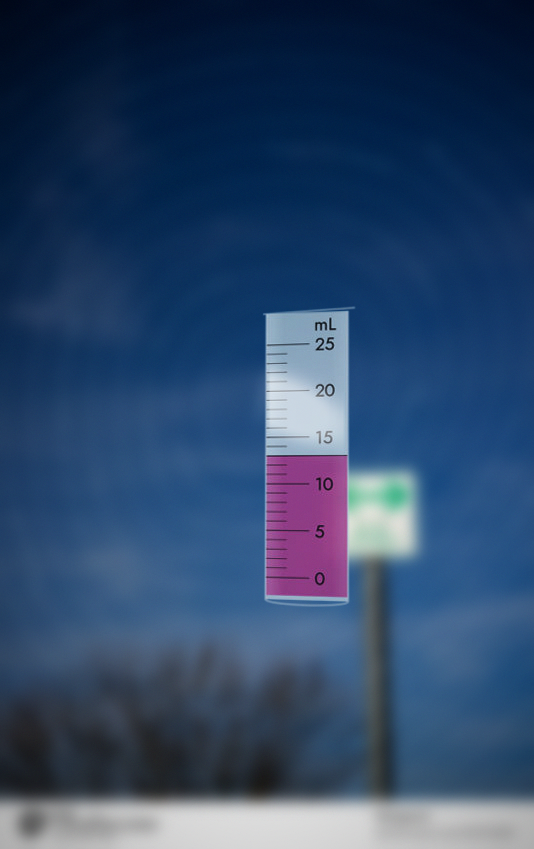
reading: 13,mL
